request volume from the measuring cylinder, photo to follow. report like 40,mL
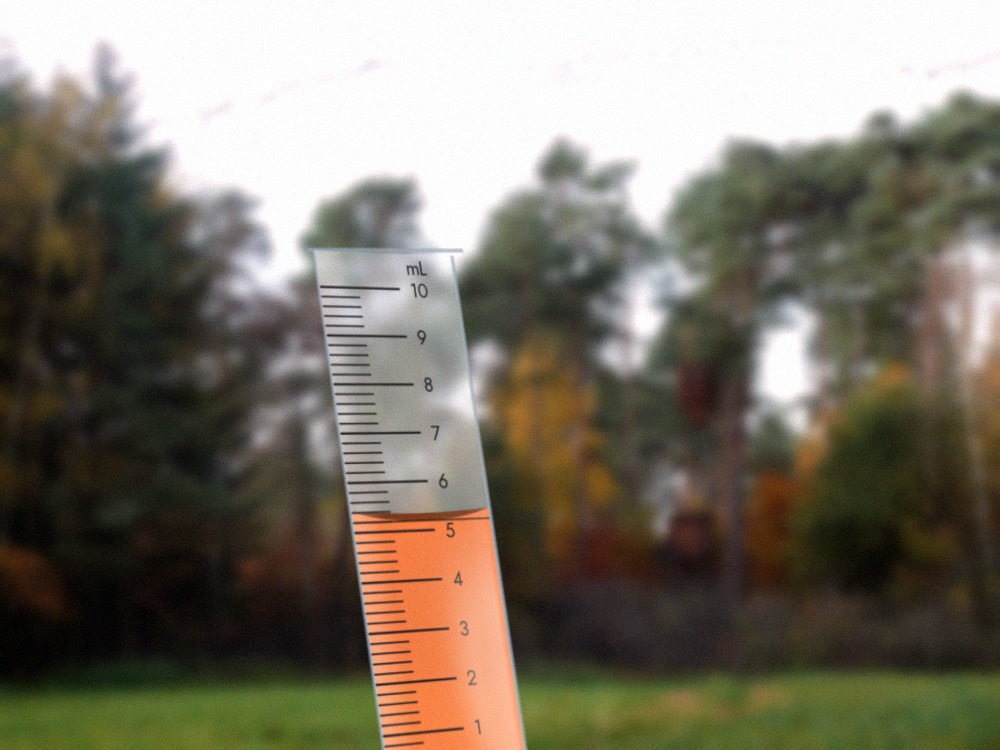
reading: 5.2,mL
